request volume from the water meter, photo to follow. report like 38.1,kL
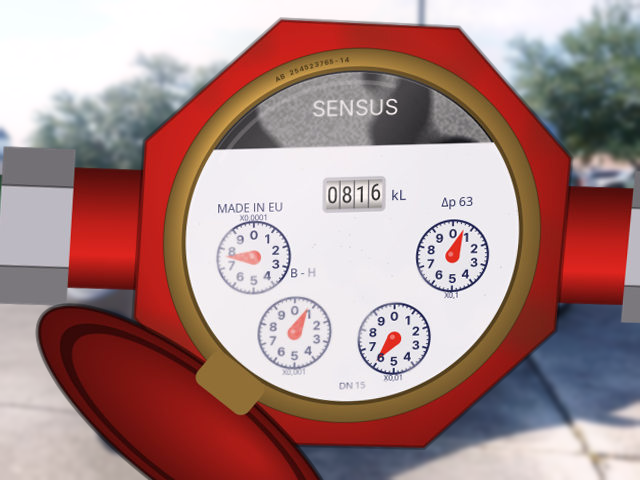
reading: 816.0607,kL
